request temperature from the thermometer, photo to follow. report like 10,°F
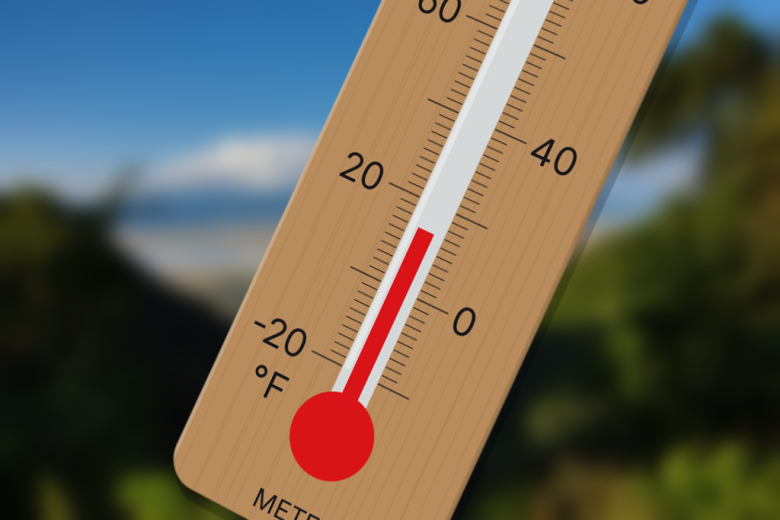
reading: 14,°F
